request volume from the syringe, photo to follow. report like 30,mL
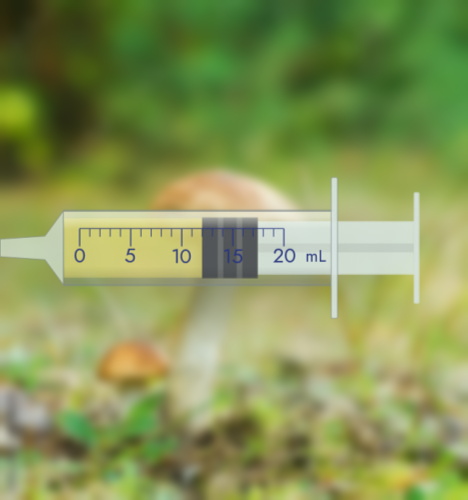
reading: 12,mL
